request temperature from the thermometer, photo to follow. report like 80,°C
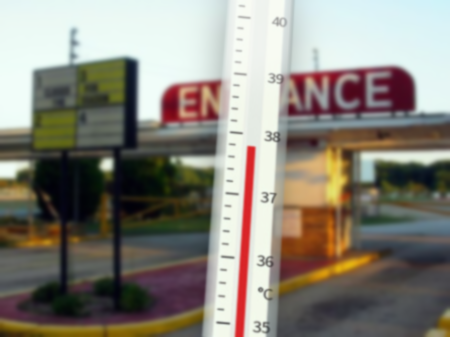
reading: 37.8,°C
